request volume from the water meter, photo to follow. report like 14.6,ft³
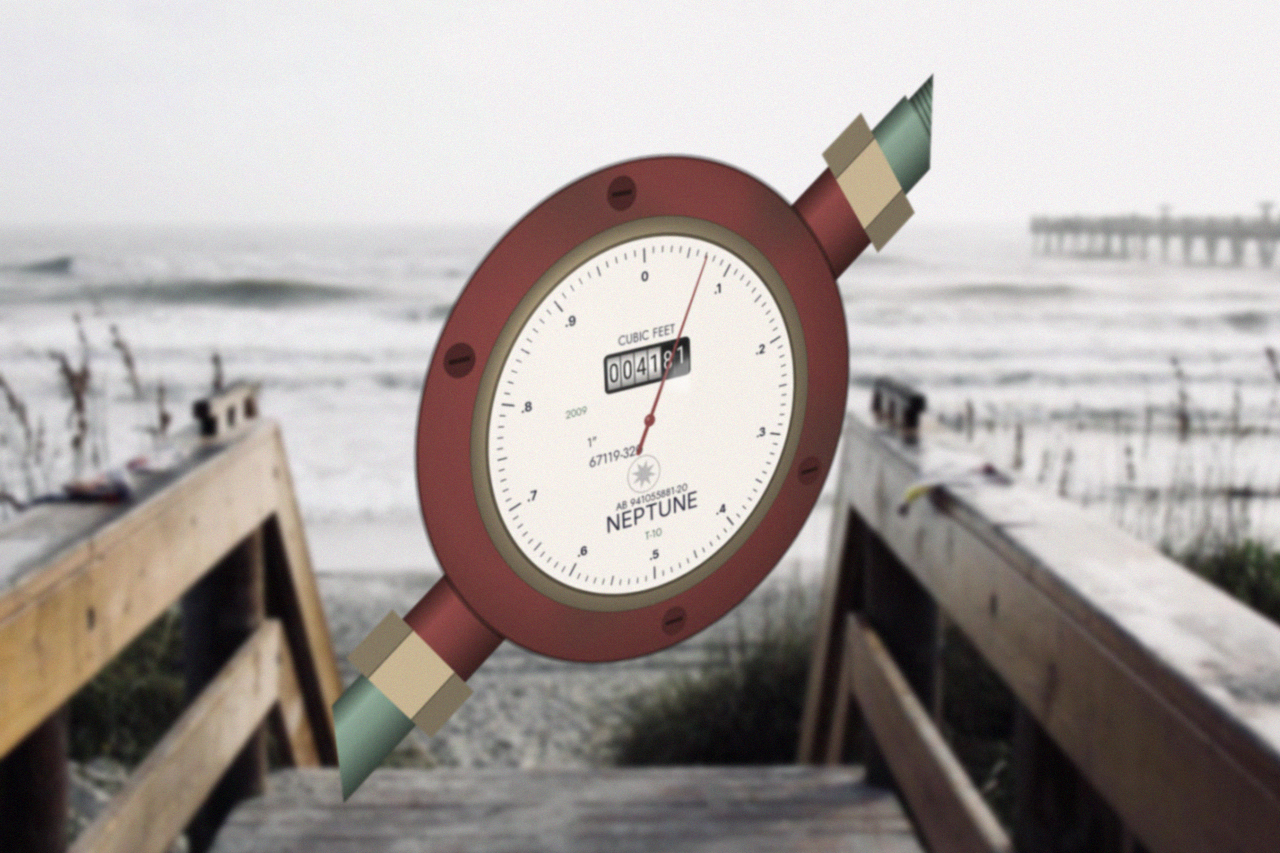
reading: 4181.07,ft³
